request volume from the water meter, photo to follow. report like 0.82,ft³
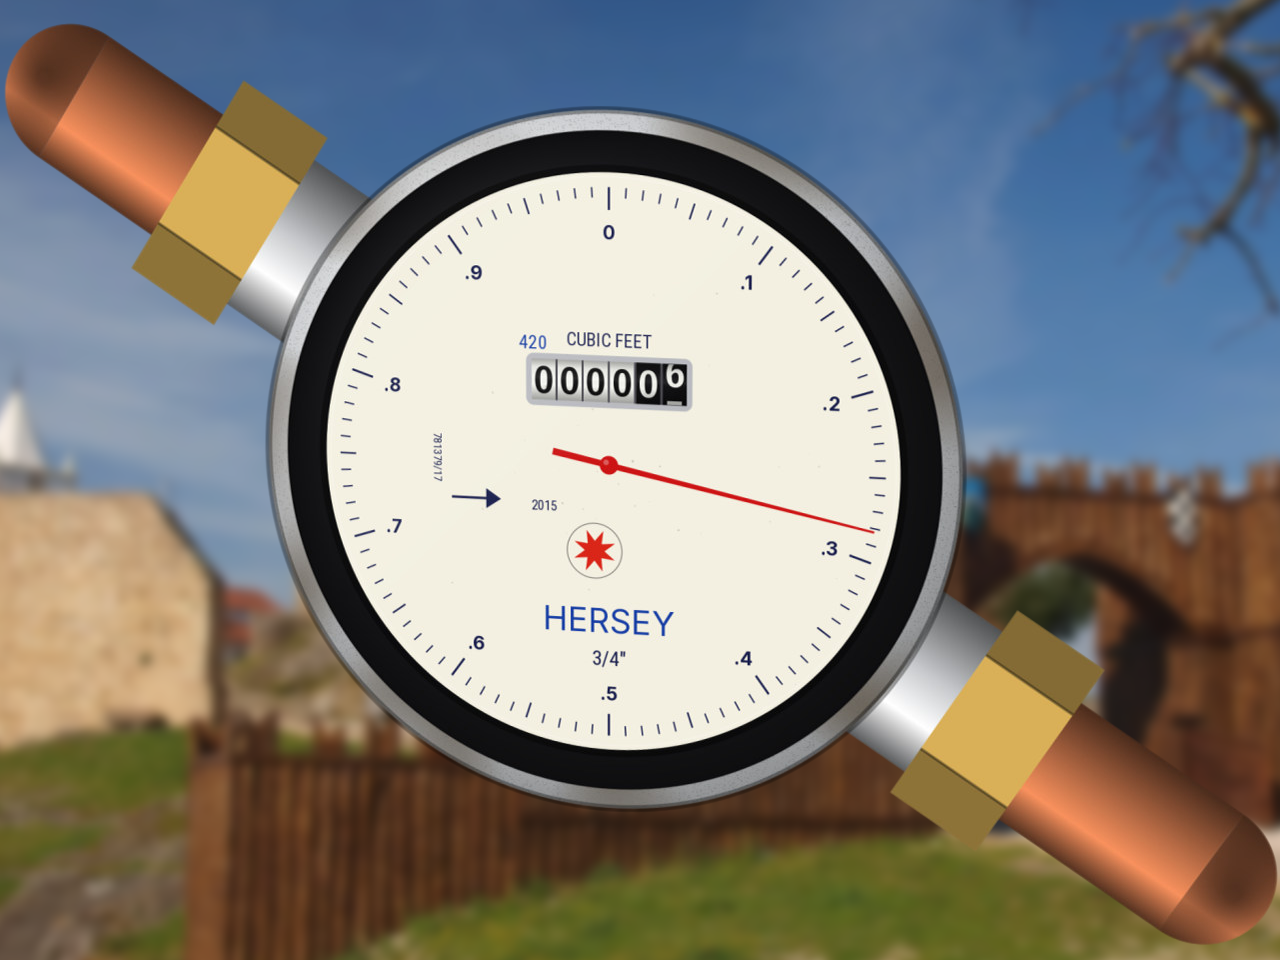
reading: 6.28,ft³
